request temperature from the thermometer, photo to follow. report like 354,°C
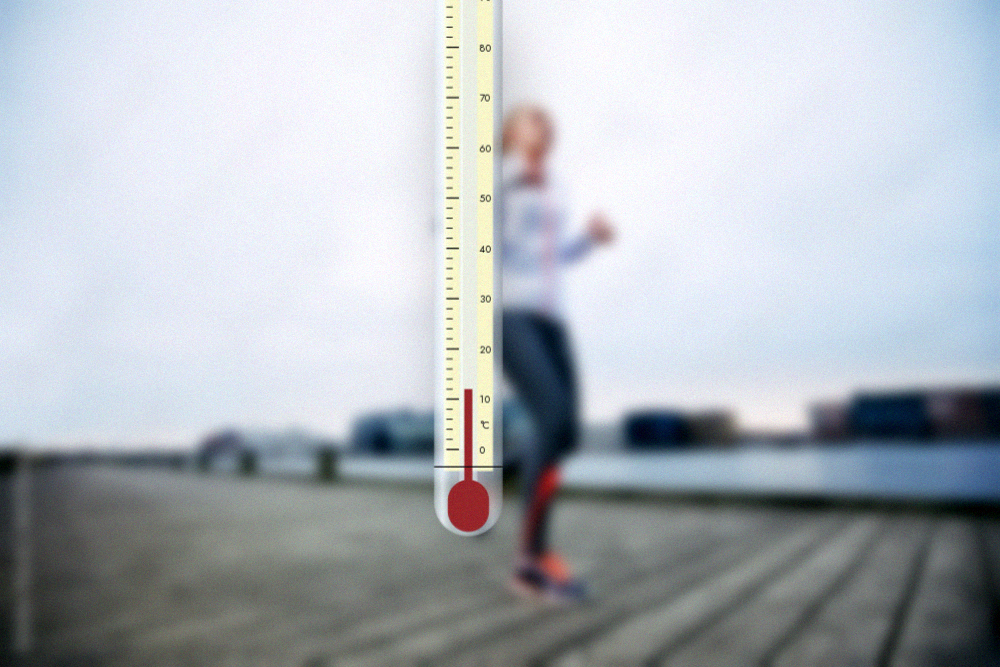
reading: 12,°C
